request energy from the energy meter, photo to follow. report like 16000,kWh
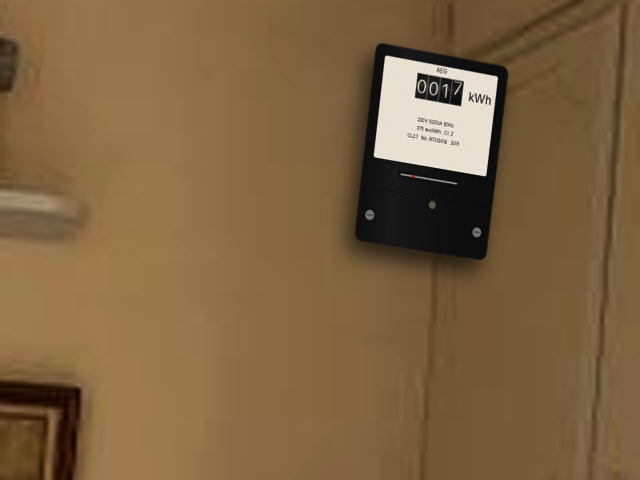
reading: 17,kWh
